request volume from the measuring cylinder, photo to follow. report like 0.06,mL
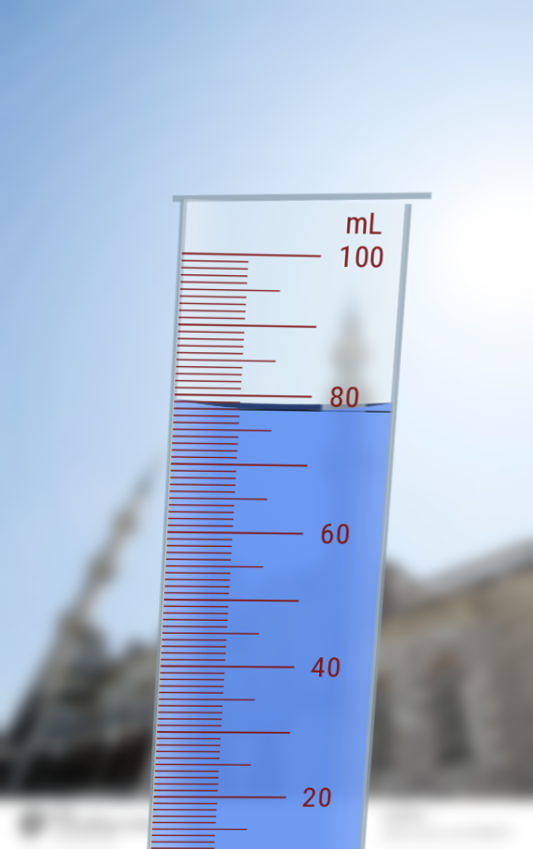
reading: 78,mL
